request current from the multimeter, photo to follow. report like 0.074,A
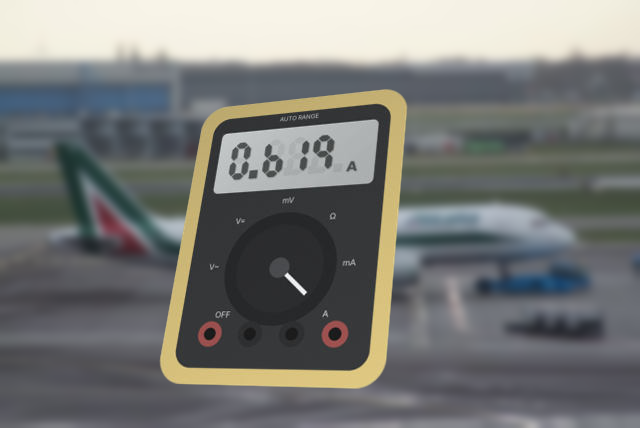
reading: 0.619,A
